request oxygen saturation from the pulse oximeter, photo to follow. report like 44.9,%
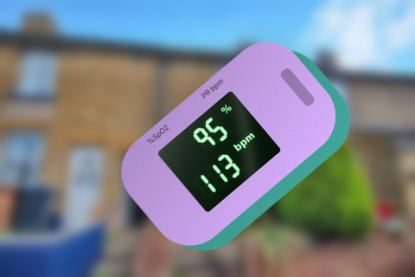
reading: 95,%
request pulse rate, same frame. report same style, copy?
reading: 113,bpm
